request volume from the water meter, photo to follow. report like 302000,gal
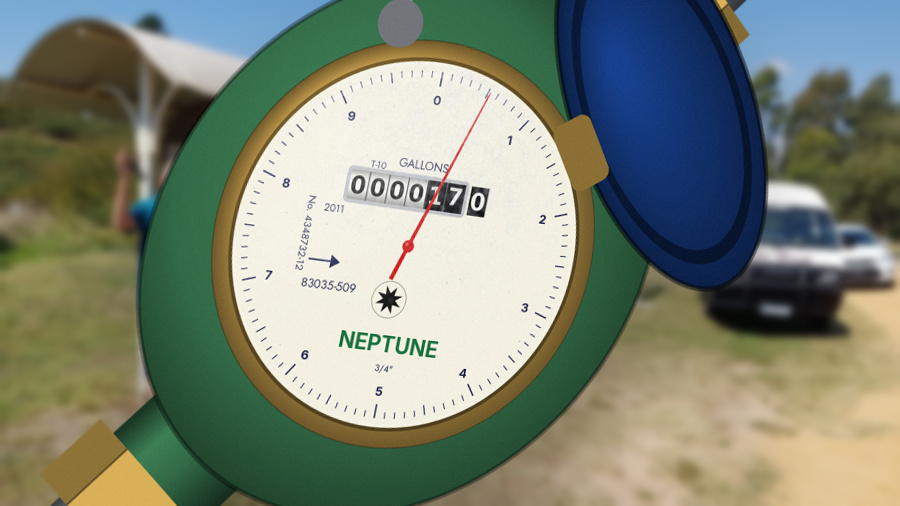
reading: 170.5,gal
